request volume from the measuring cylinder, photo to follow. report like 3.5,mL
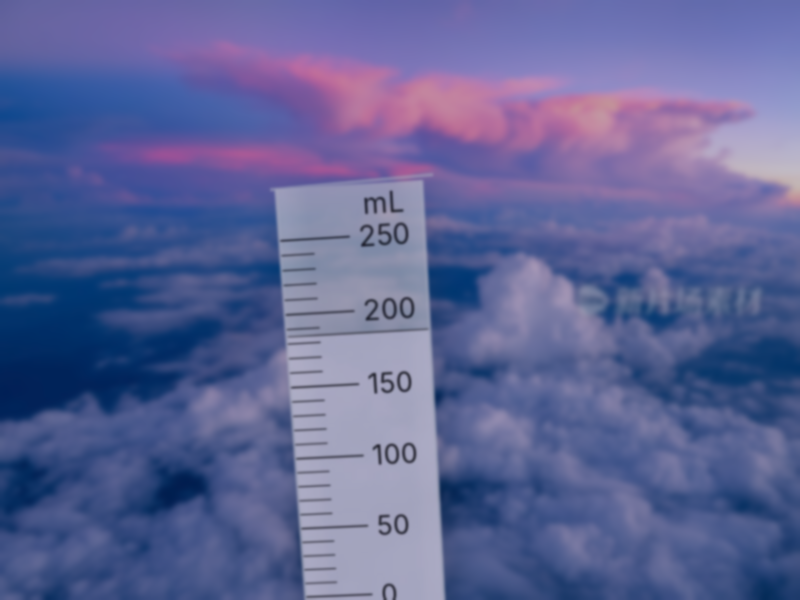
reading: 185,mL
